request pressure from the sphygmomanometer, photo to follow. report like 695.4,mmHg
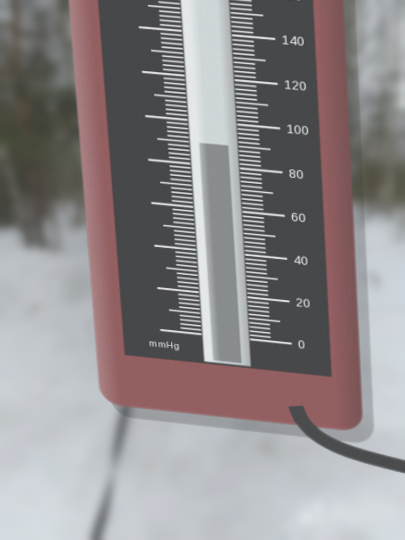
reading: 90,mmHg
